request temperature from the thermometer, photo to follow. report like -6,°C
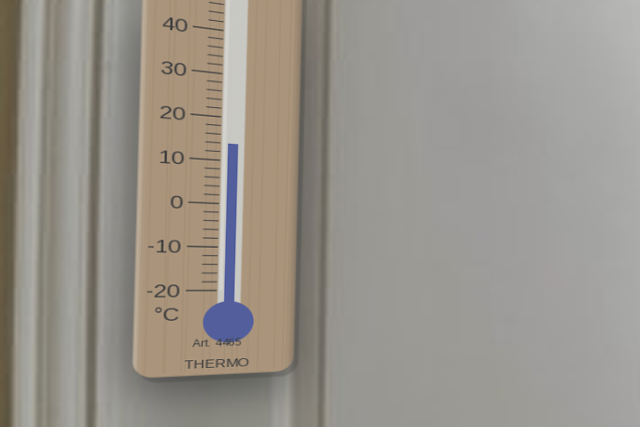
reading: 14,°C
